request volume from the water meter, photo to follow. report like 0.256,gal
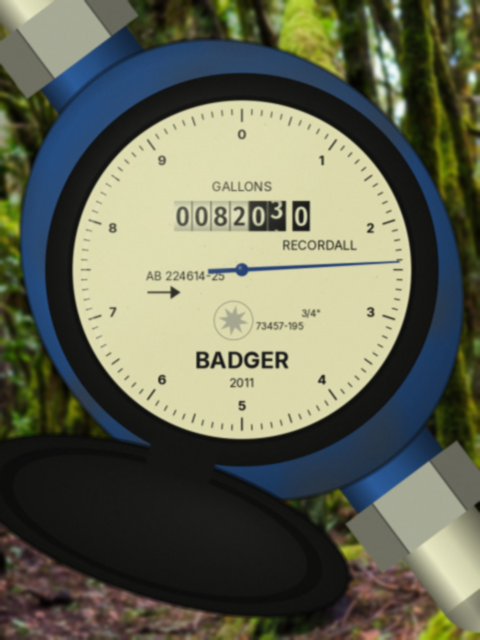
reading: 82032.4,gal
